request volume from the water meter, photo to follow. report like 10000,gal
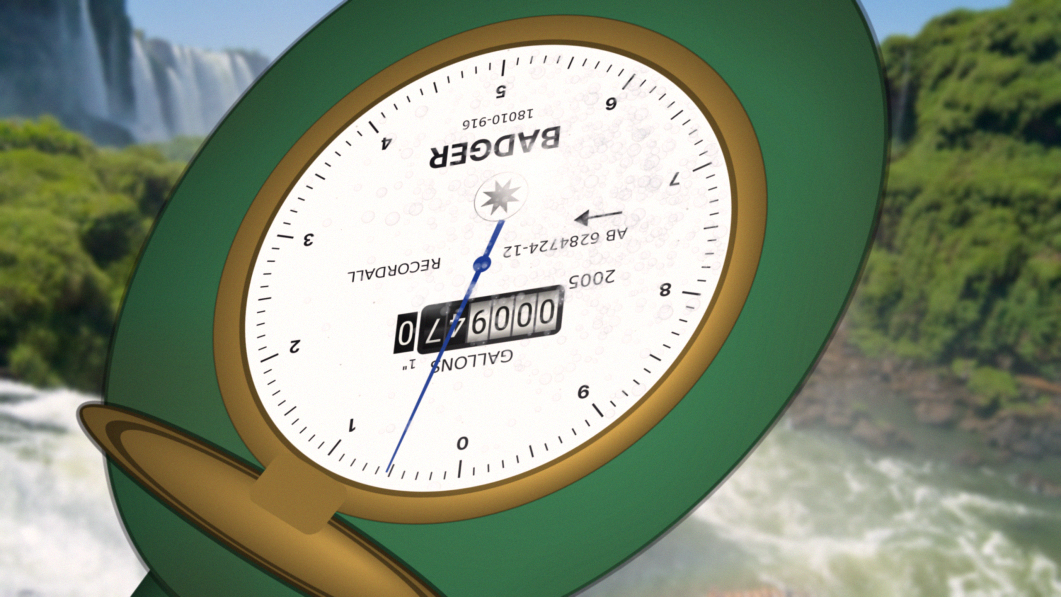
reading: 9470.5,gal
